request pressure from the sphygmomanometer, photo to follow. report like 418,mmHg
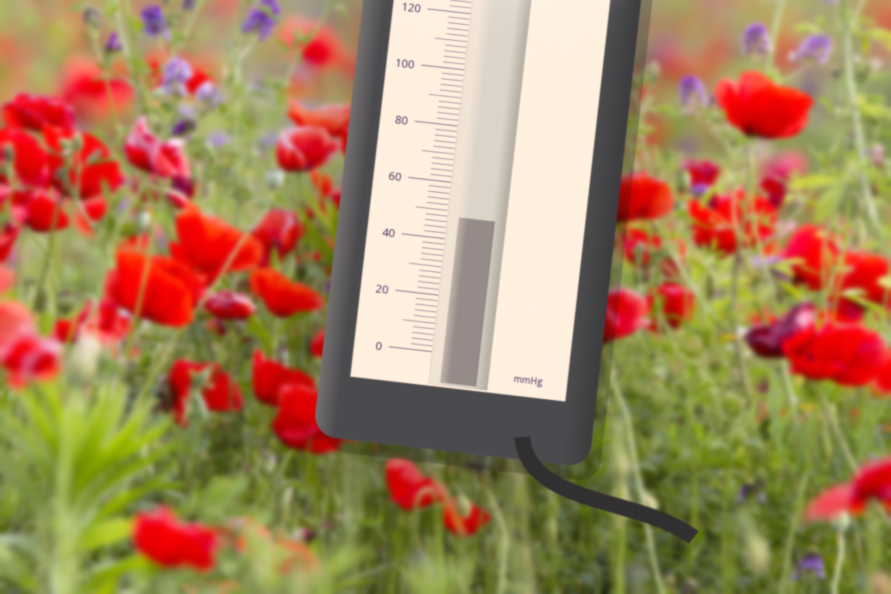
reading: 48,mmHg
